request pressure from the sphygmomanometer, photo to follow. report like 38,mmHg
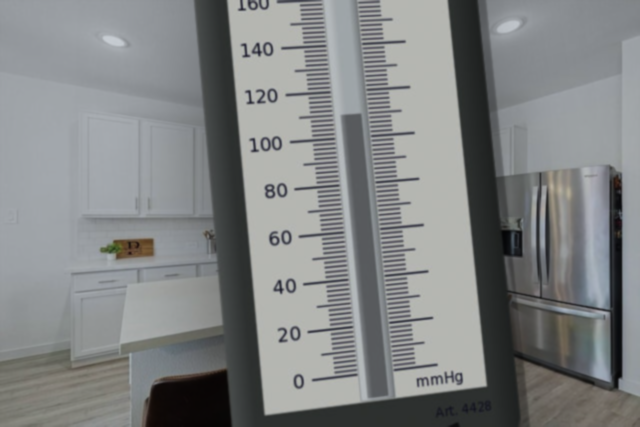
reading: 110,mmHg
